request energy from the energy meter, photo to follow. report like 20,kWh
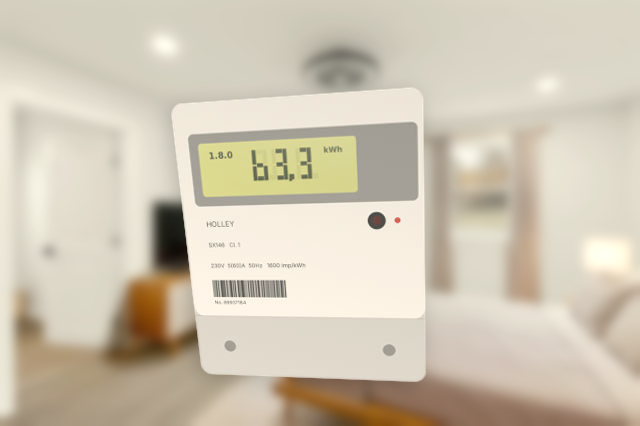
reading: 63.3,kWh
